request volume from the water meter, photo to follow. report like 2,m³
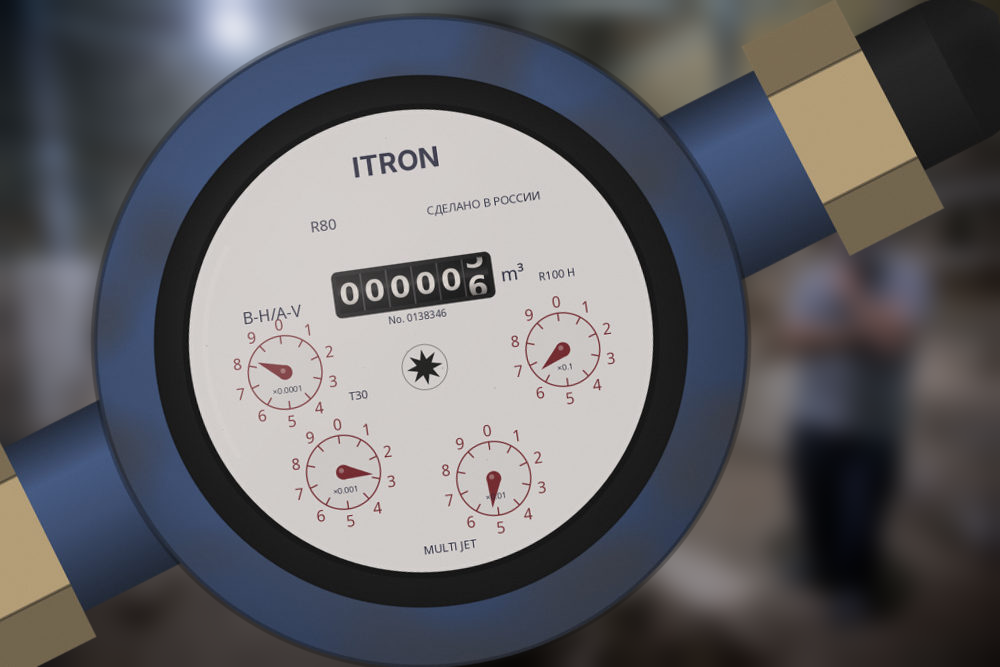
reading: 5.6528,m³
